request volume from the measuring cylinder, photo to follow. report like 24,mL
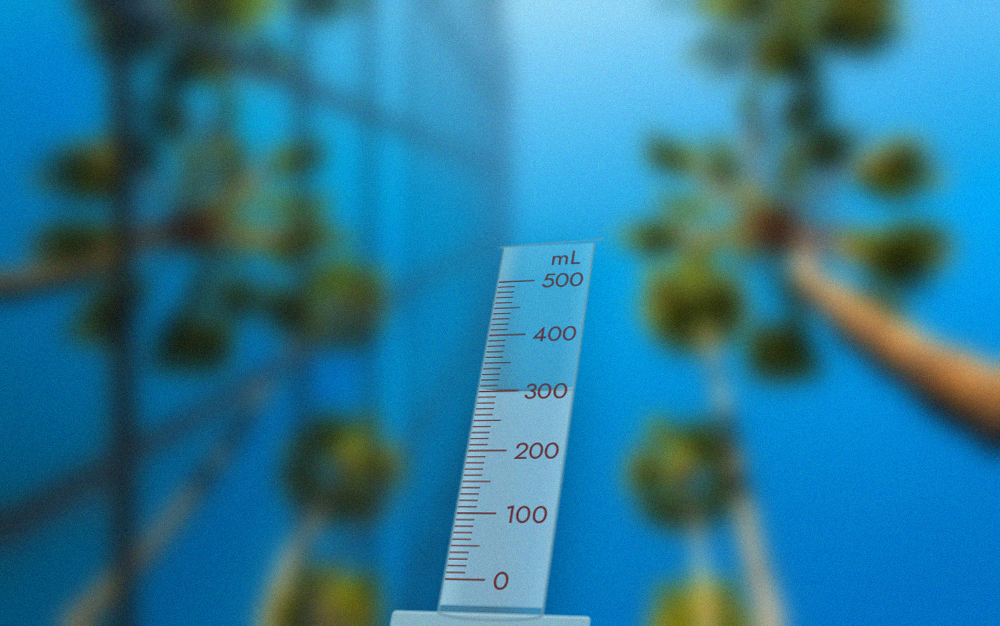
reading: 300,mL
